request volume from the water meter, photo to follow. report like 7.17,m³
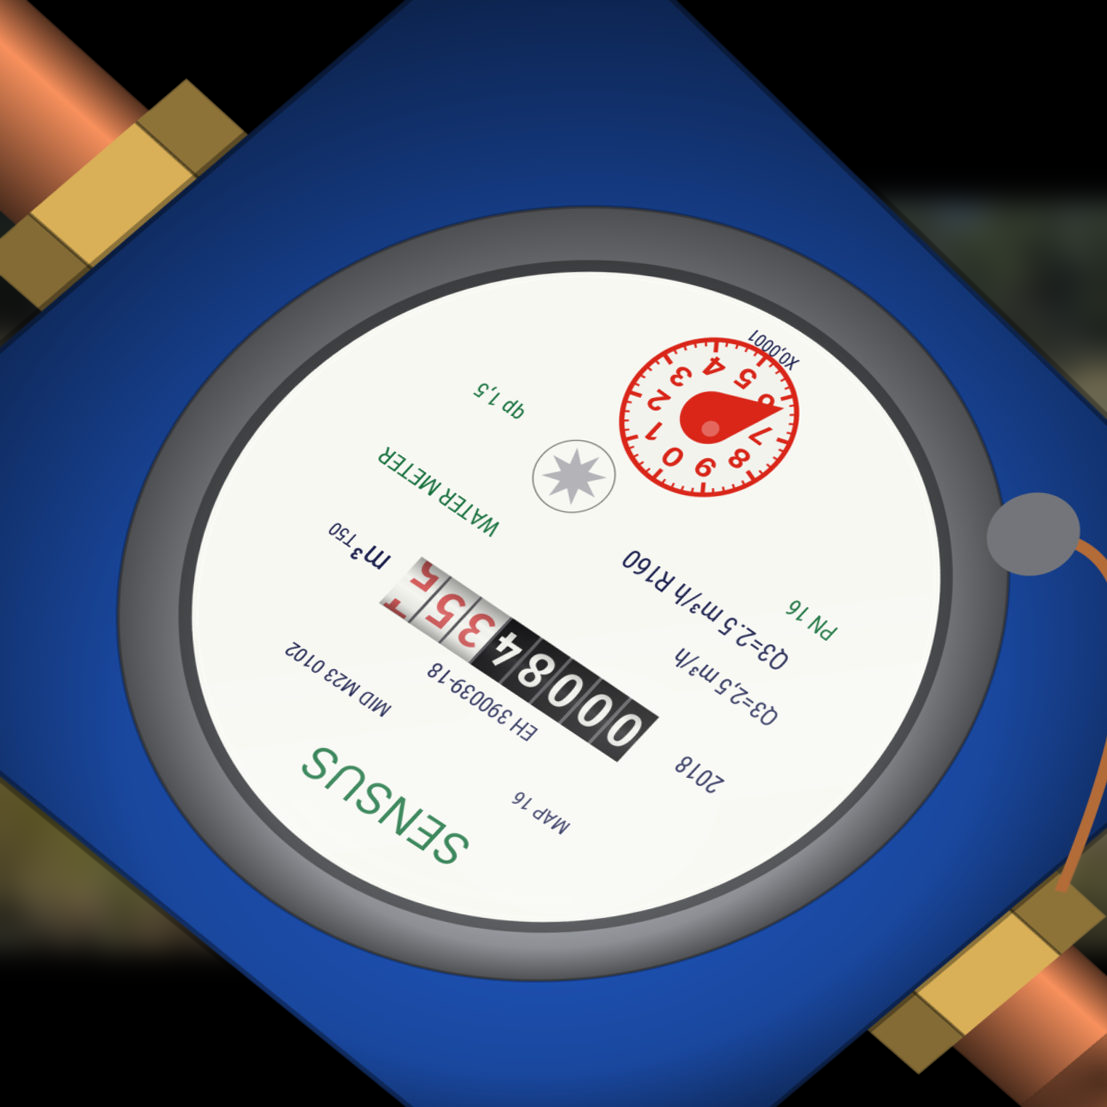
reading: 84.3546,m³
